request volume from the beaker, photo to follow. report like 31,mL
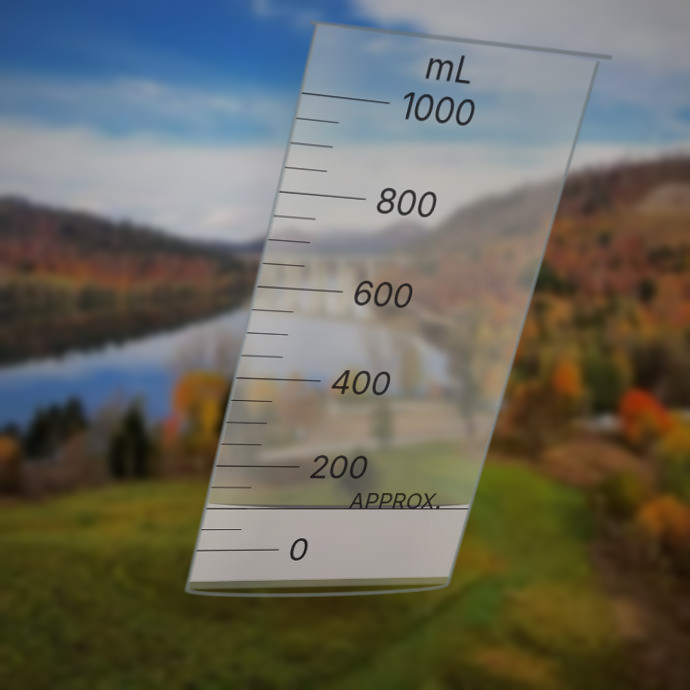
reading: 100,mL
